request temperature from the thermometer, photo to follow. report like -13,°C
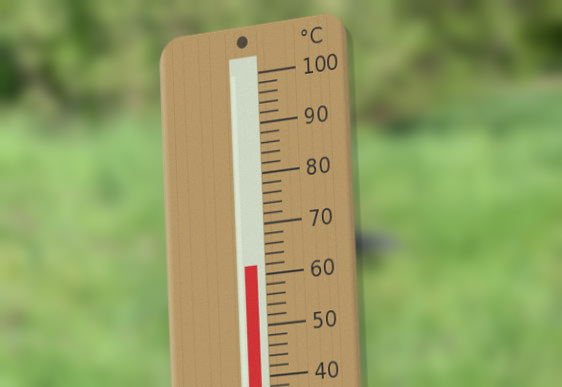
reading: 62,°C
